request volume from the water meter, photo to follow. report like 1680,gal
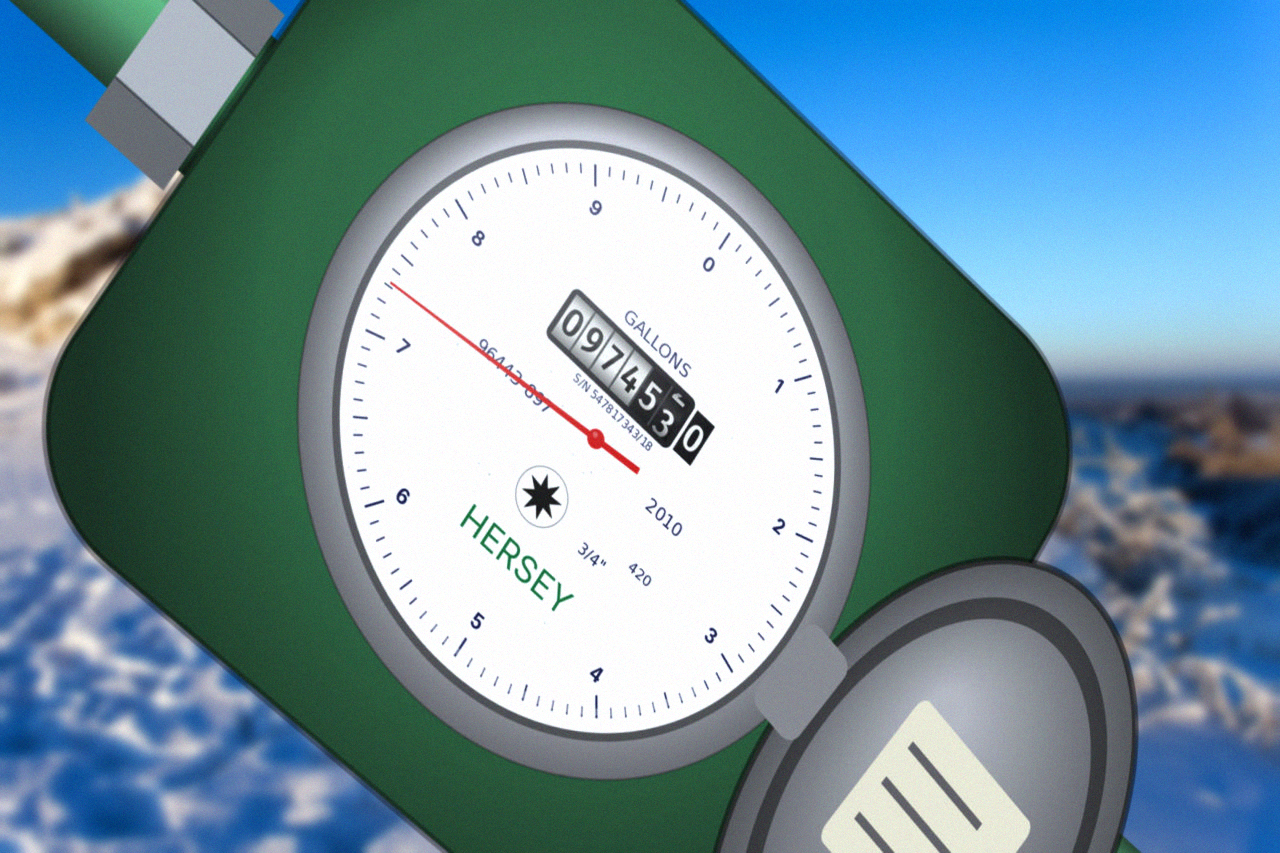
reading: 974527.3,gal
